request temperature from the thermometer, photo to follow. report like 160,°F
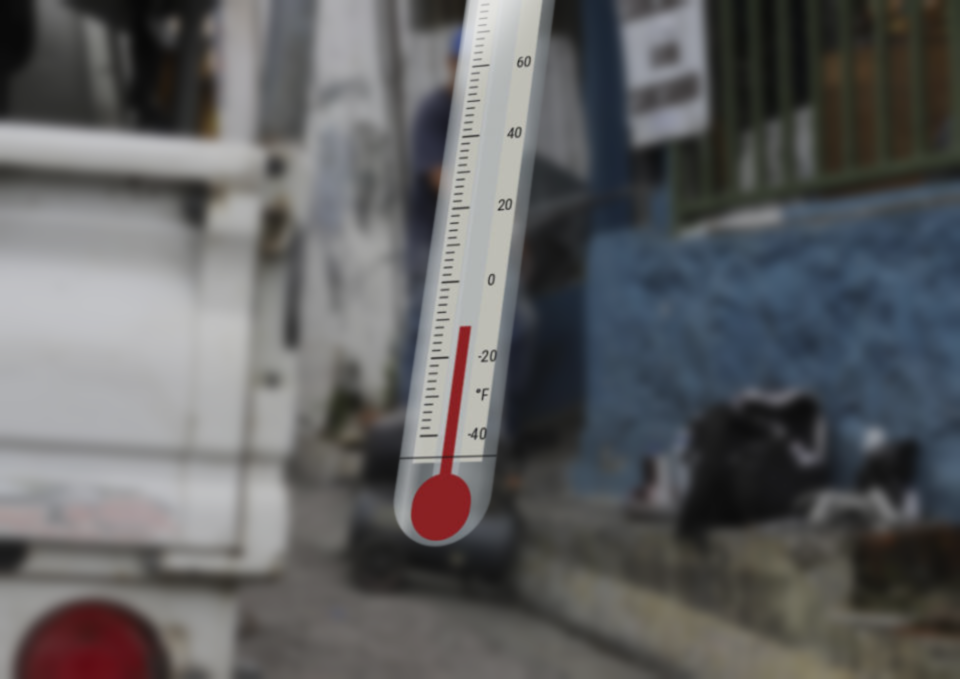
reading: -12,°F
